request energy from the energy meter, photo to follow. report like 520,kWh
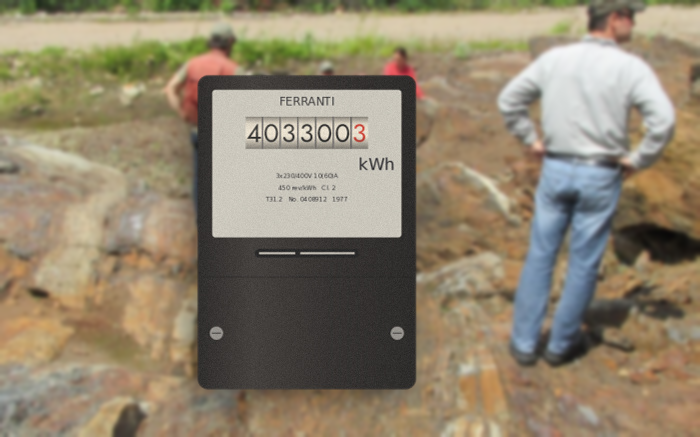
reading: 403300.3,kWh
